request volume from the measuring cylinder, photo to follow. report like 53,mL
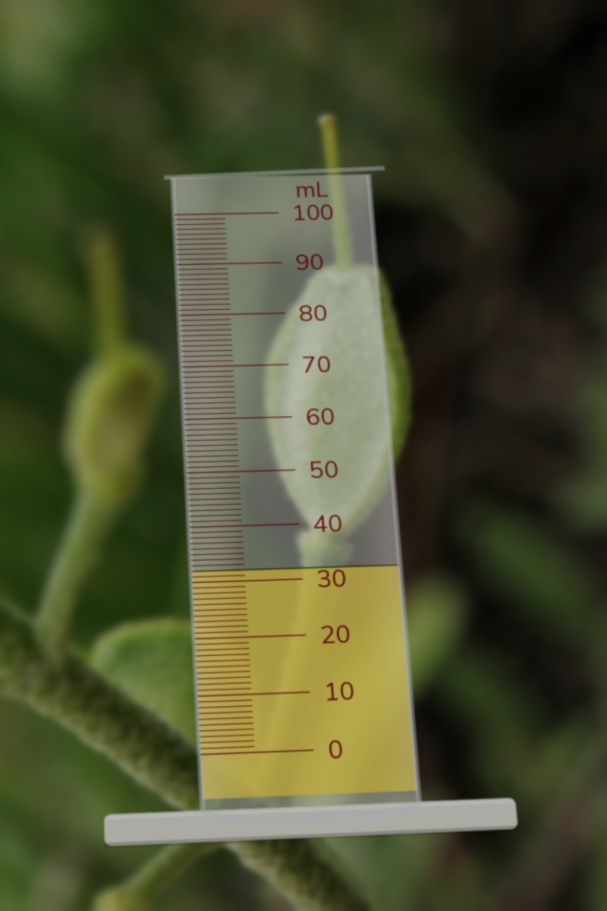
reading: 32,mL
